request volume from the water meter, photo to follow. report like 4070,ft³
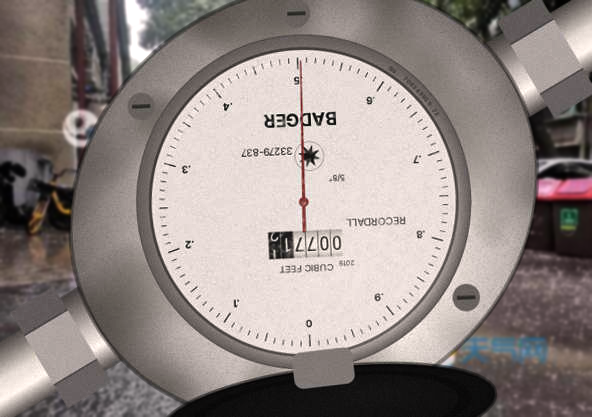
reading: 7711.50,ft³
